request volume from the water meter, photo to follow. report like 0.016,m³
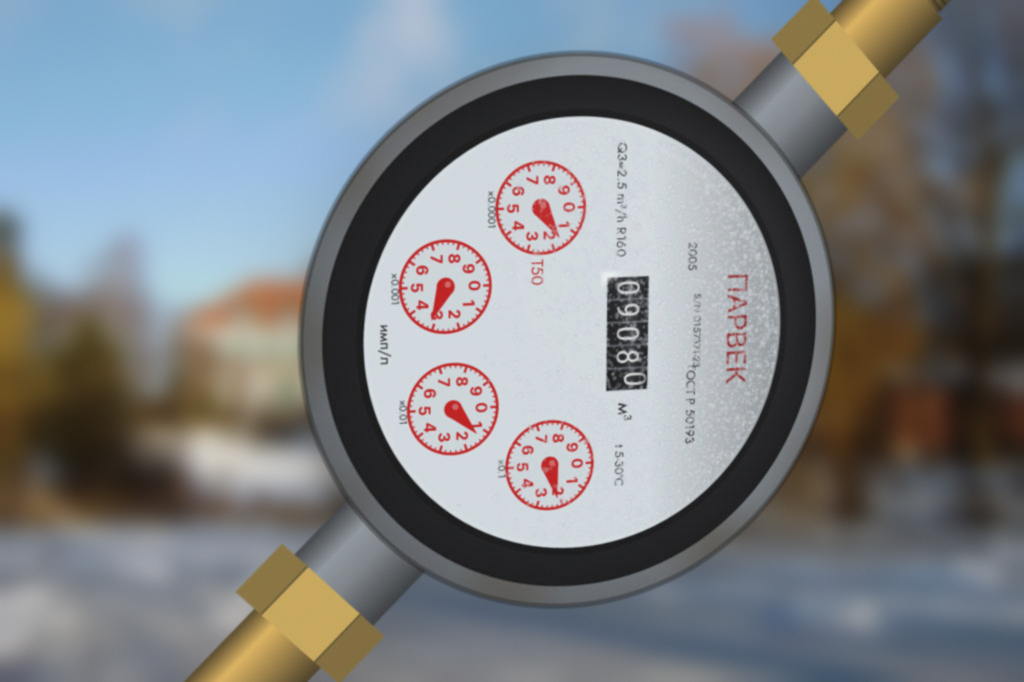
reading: 9080.2131,m³
